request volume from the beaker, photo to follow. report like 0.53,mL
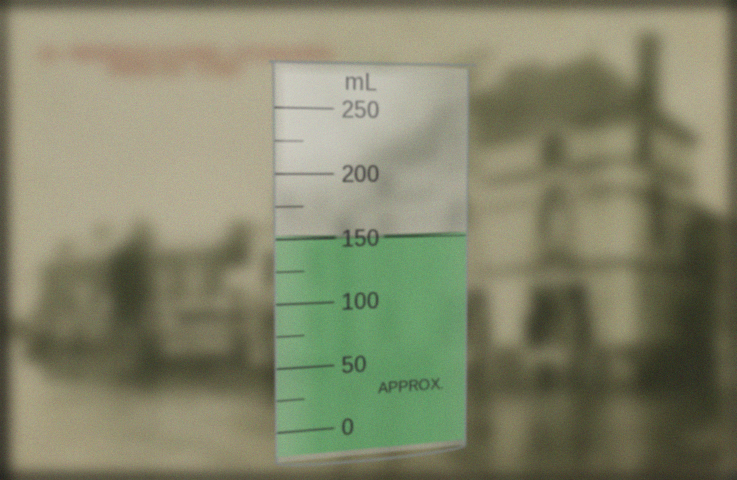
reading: 150,mL
